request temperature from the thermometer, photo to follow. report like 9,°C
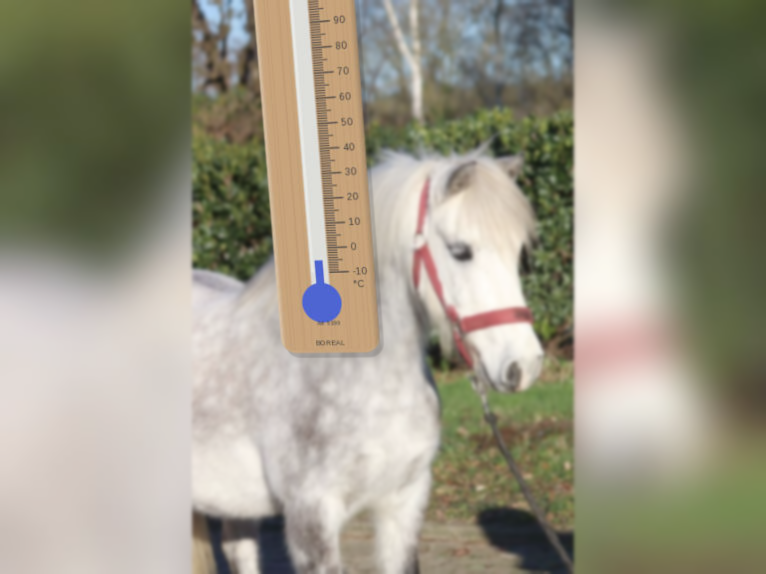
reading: -5,°C
